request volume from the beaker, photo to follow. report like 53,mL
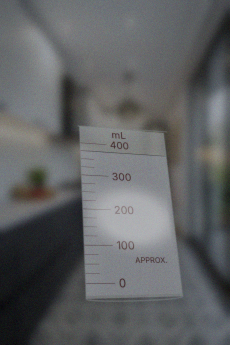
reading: 375,mL
